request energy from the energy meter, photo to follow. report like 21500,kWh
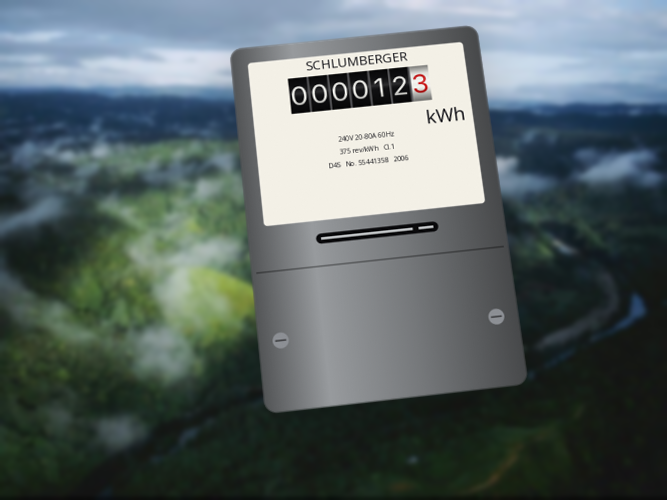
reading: 12.3,kWh
